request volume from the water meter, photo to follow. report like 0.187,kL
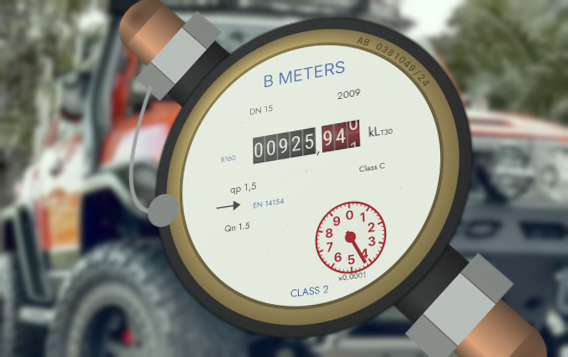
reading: 925.9404,kL
